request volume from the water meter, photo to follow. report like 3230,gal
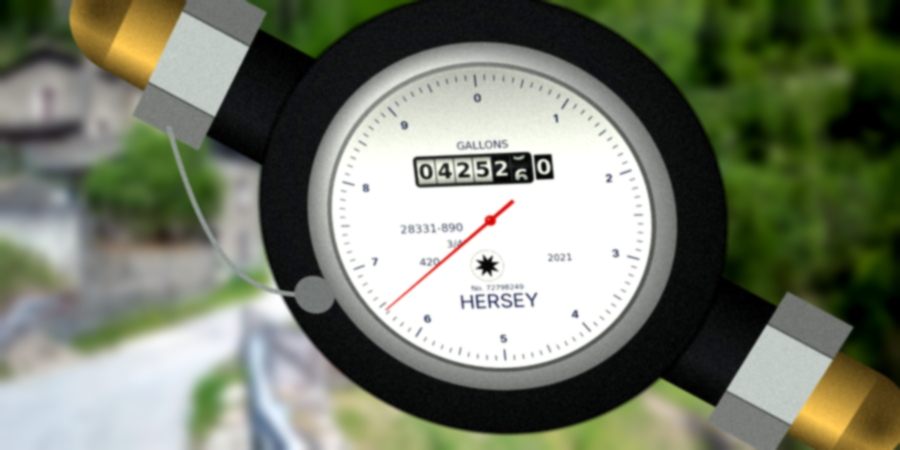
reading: 425256.4,gal
